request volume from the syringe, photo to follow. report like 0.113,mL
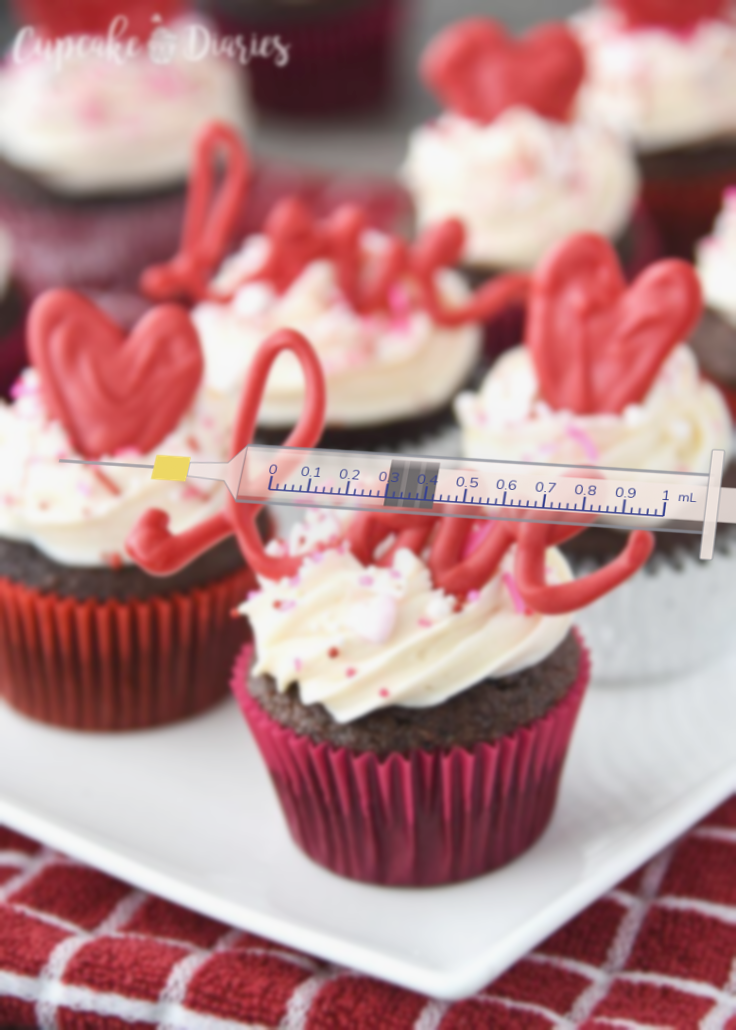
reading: 0.3,mL
